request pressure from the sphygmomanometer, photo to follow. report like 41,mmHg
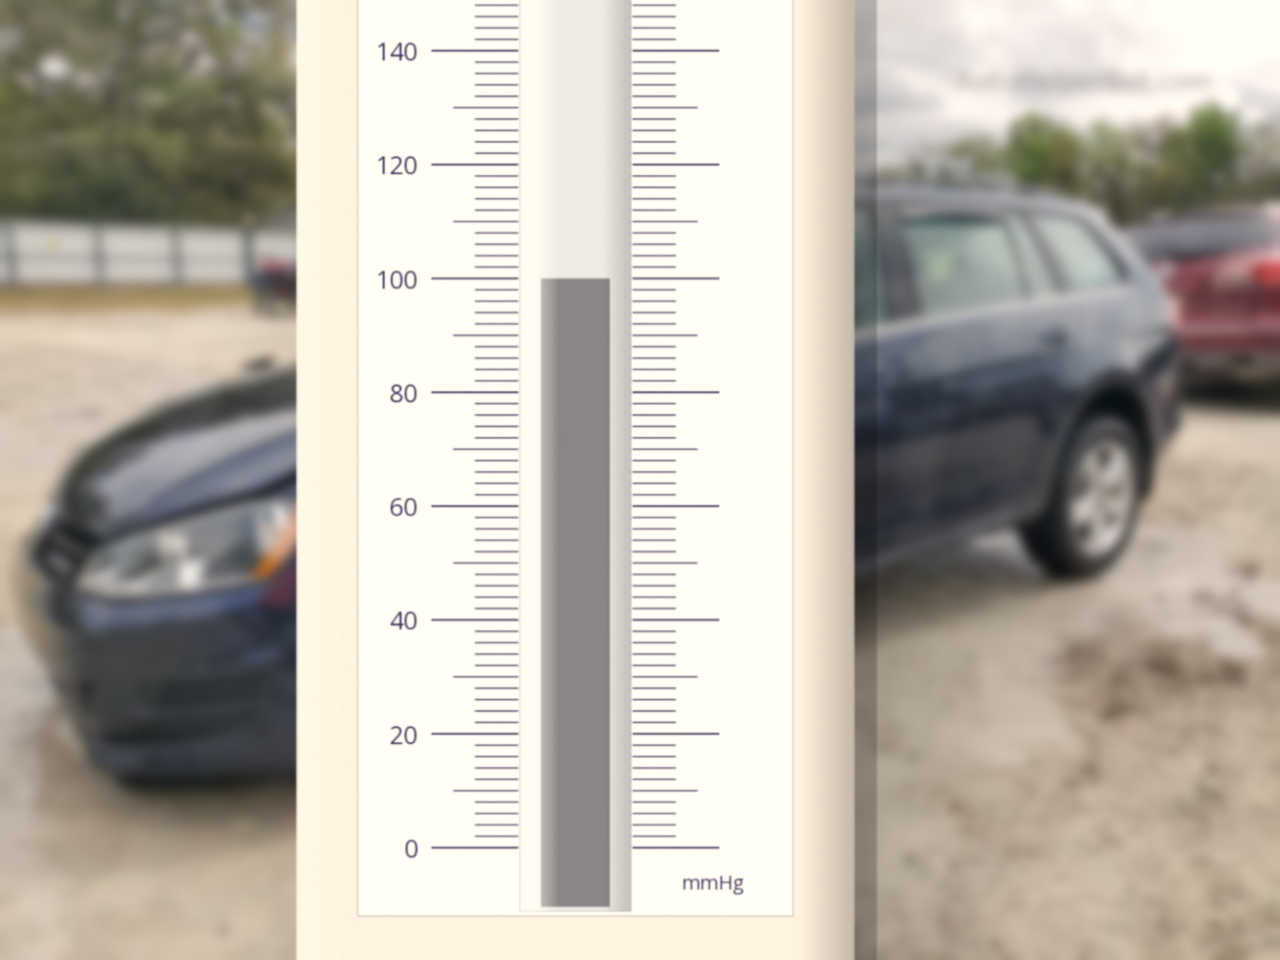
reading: 100,mmHg
